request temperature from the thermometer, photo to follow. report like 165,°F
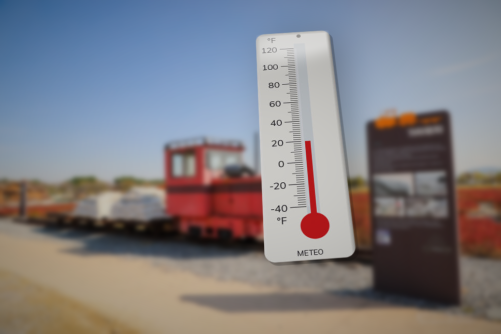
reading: 20,°F
